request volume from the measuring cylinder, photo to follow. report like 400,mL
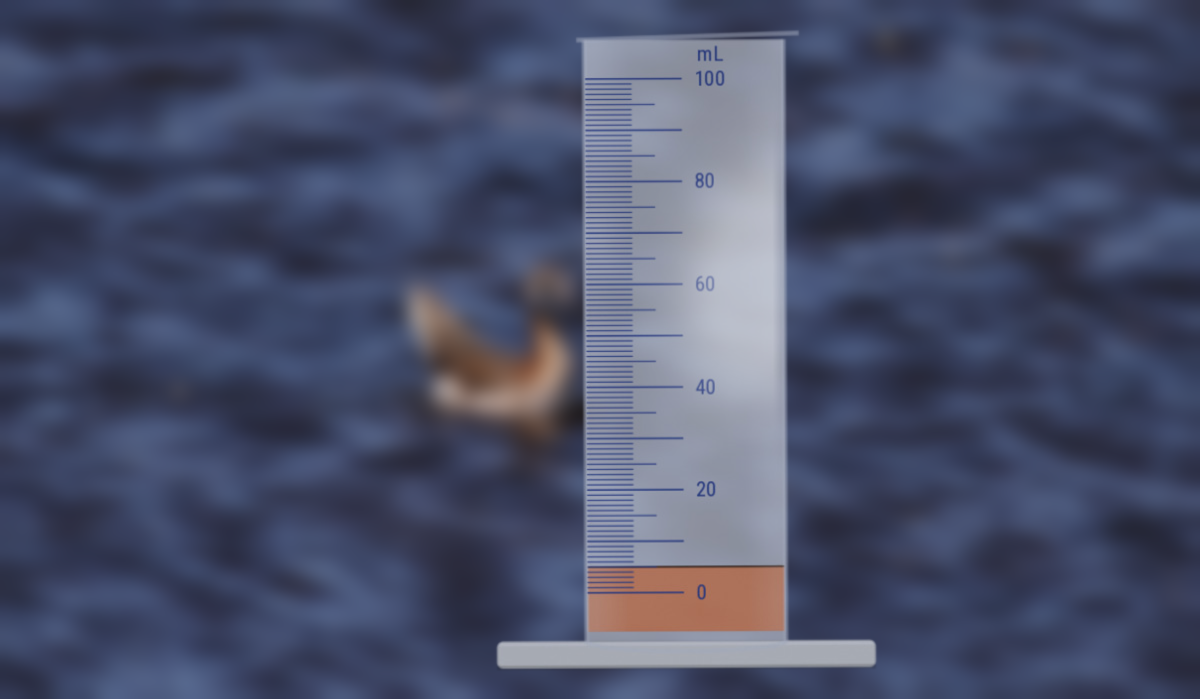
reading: 5,mL
